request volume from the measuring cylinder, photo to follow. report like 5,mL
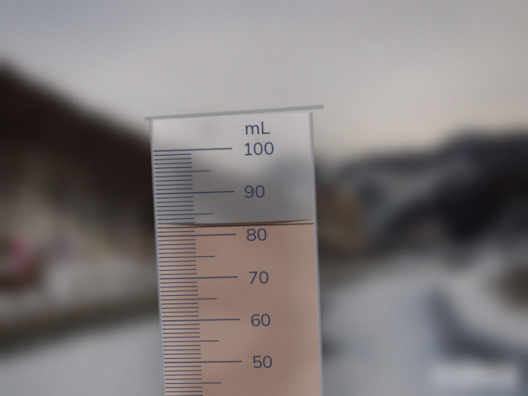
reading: 82,mL
